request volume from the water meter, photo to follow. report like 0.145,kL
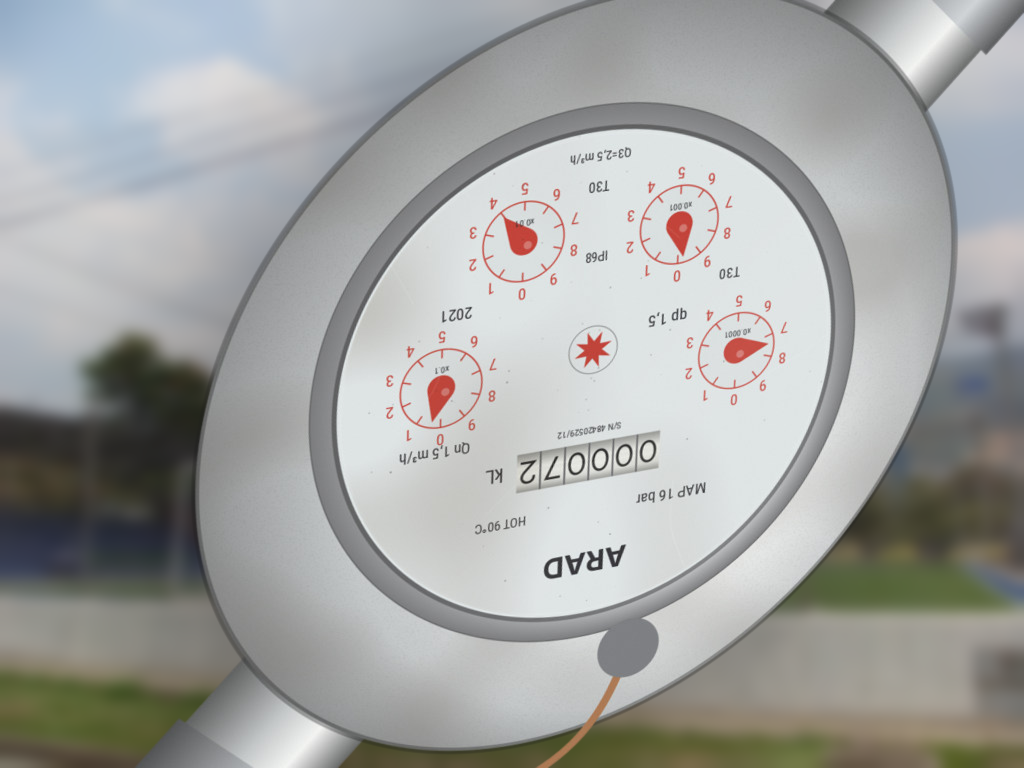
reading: 72.0397,kL
